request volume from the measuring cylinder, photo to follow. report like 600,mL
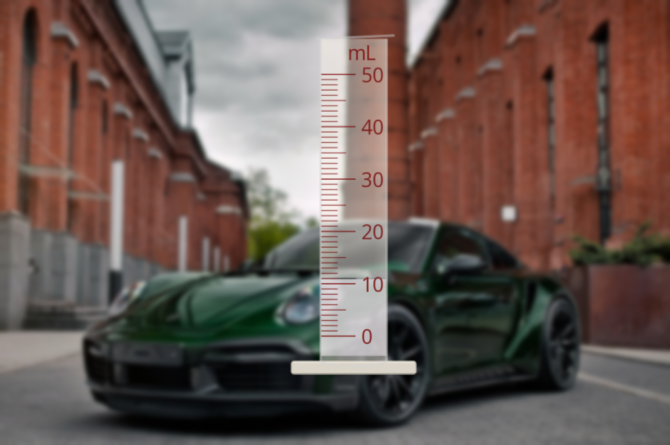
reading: 11,mL
